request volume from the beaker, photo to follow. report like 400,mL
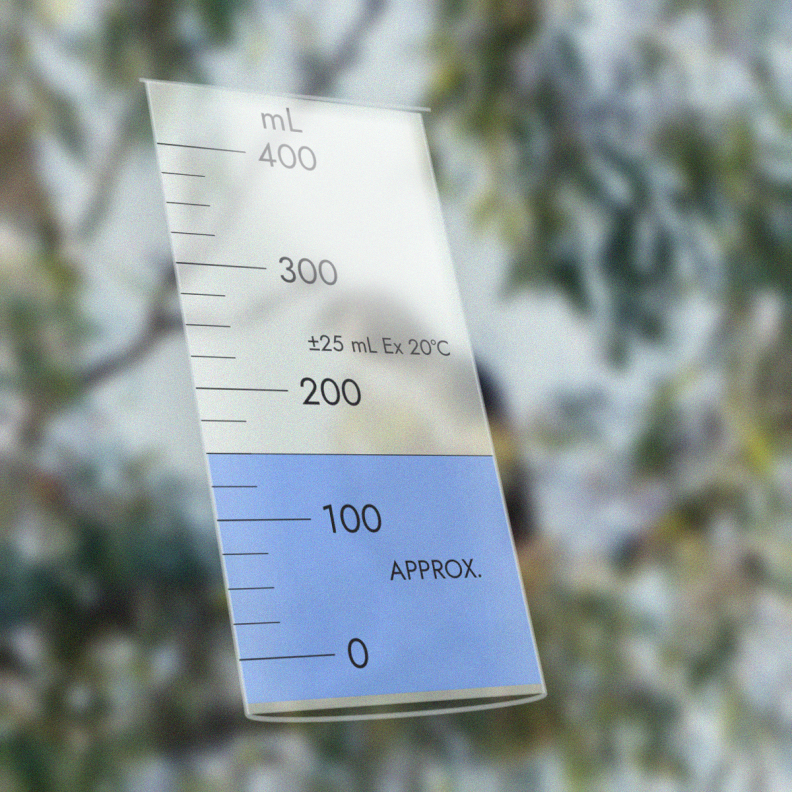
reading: 150,mL
